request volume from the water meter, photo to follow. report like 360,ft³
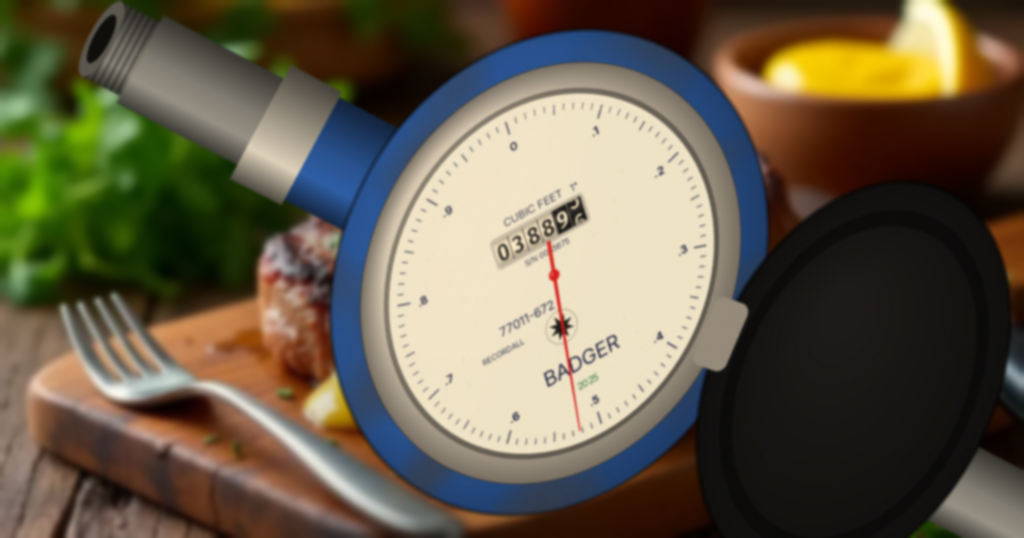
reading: 38895.52,ft³
